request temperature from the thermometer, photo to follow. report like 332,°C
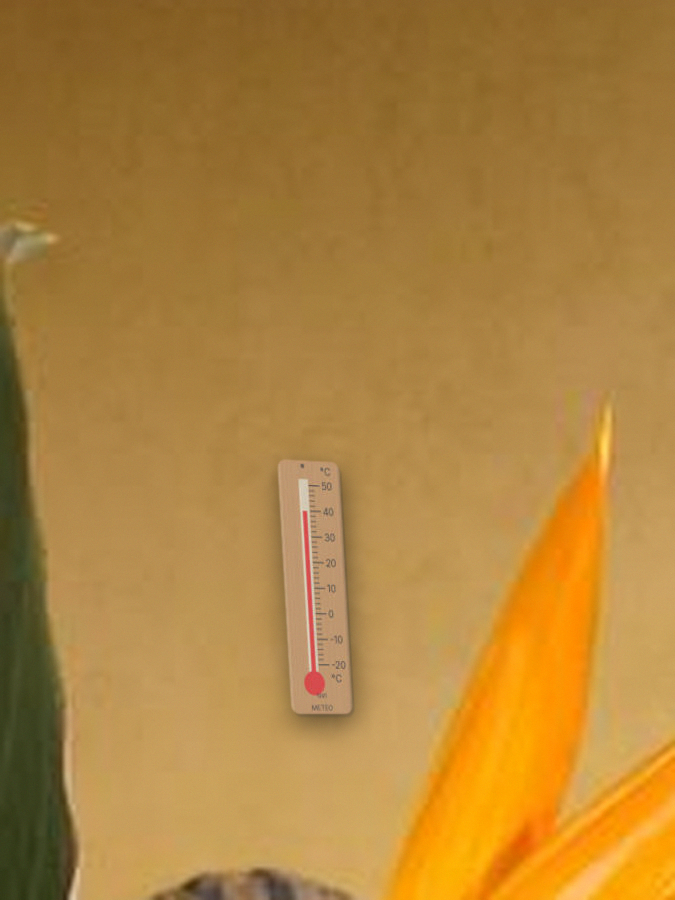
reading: 40,°C
